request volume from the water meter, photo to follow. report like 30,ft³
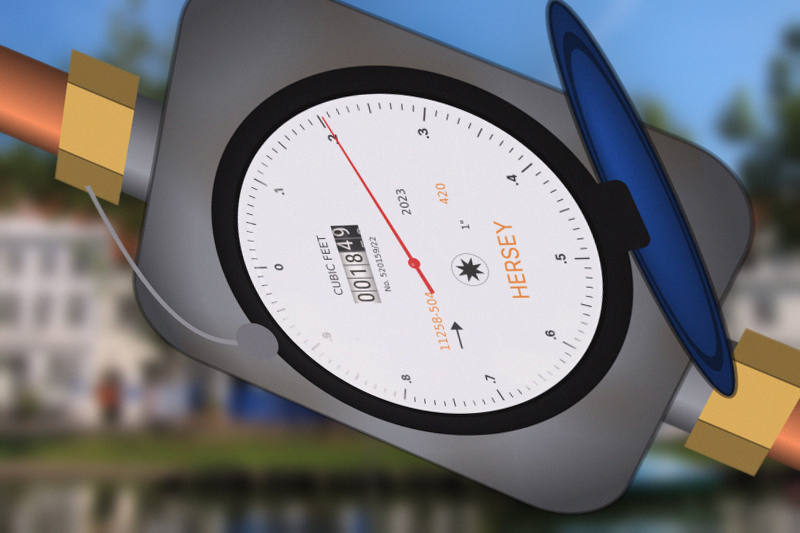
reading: 1849.20,ft³
